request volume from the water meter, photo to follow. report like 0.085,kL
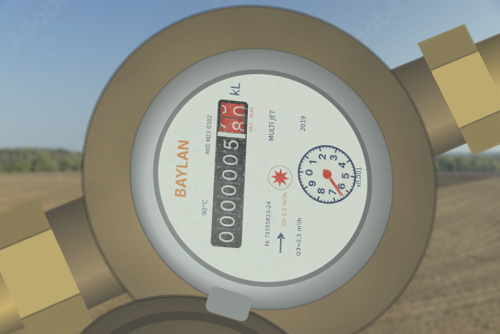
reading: 5.796,kL
